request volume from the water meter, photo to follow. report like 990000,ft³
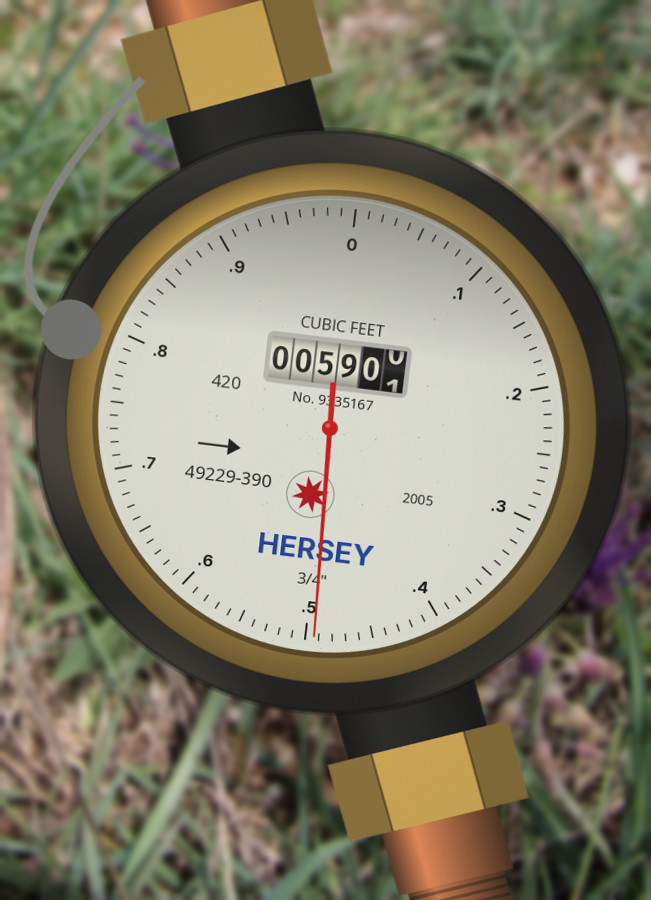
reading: 5900.49,ft³
